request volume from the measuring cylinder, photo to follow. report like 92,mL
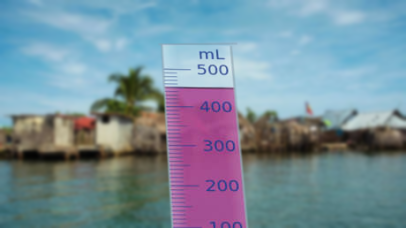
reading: 450,mL
